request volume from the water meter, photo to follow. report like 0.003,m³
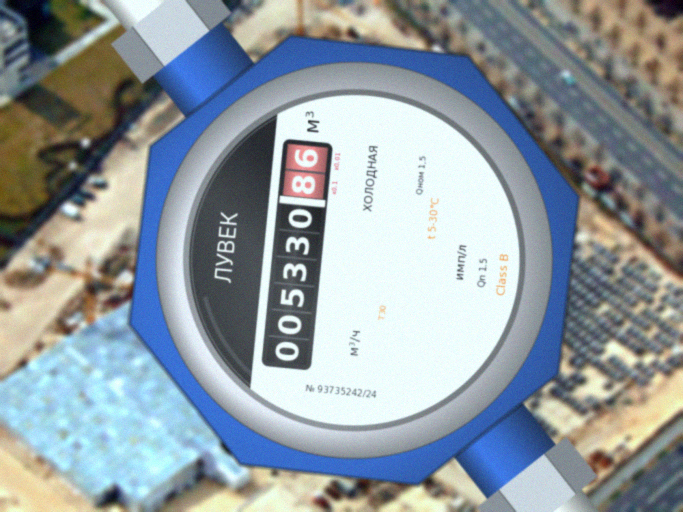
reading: 5330.86,m³
